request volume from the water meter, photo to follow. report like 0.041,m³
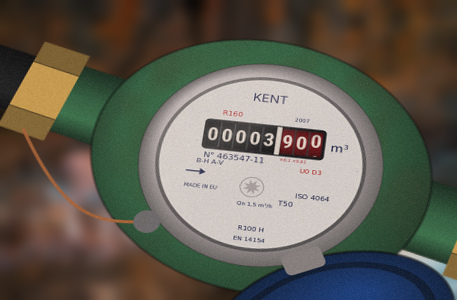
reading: 3.900,m³
